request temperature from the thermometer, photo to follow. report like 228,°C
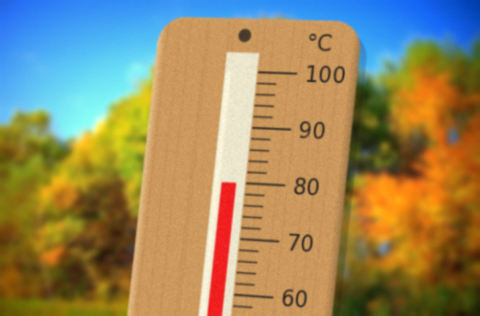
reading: 80,°C
